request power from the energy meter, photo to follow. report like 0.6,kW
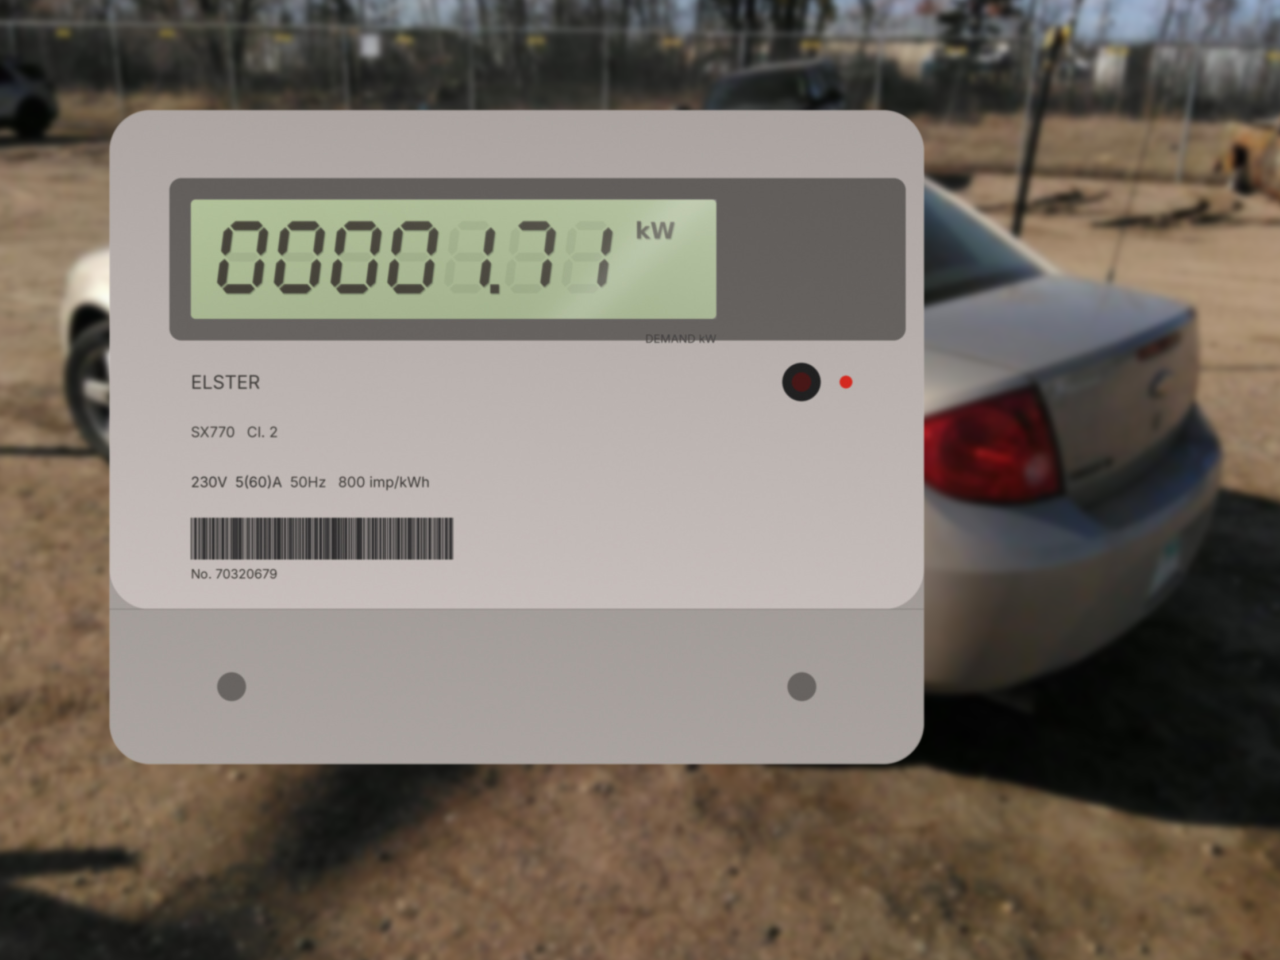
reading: 1.71,kW
